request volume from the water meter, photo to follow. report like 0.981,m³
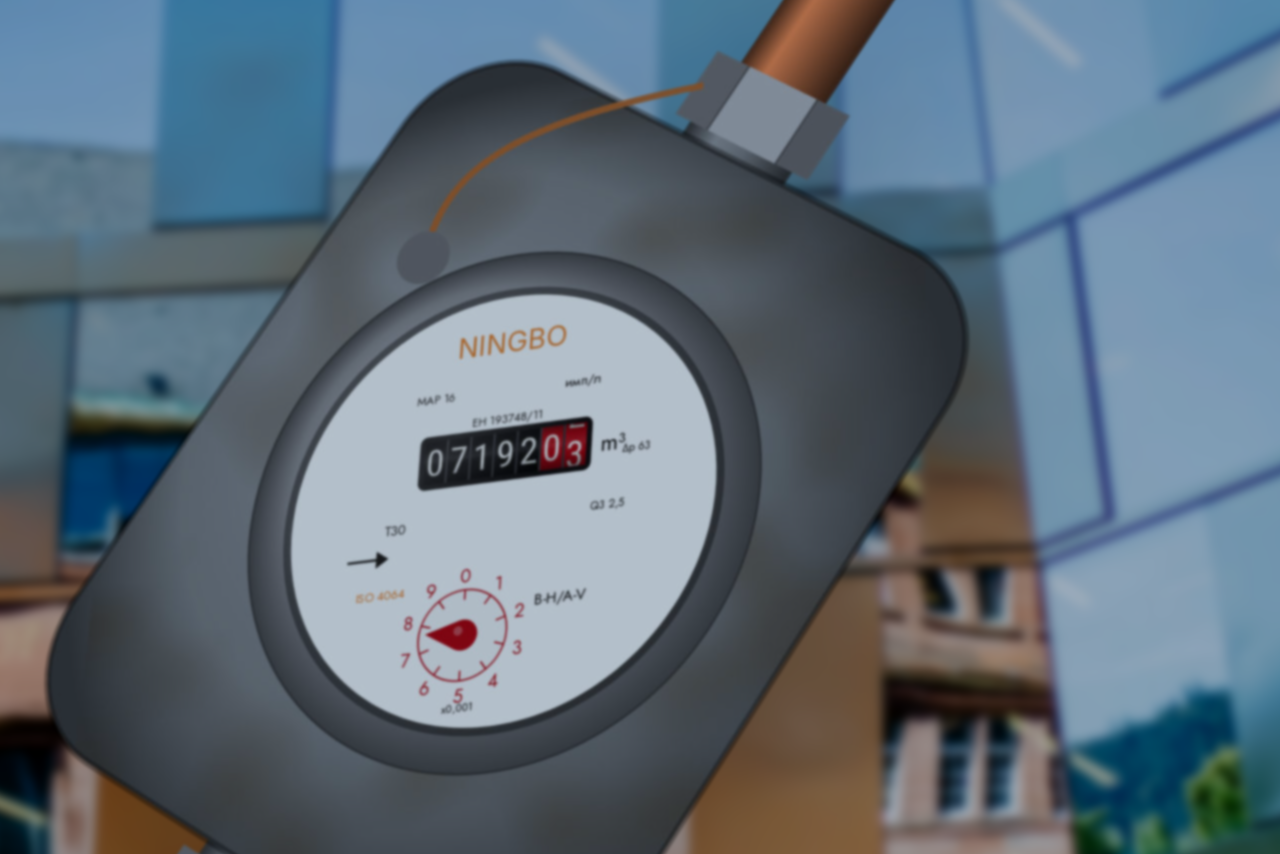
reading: 7192.027,m³
